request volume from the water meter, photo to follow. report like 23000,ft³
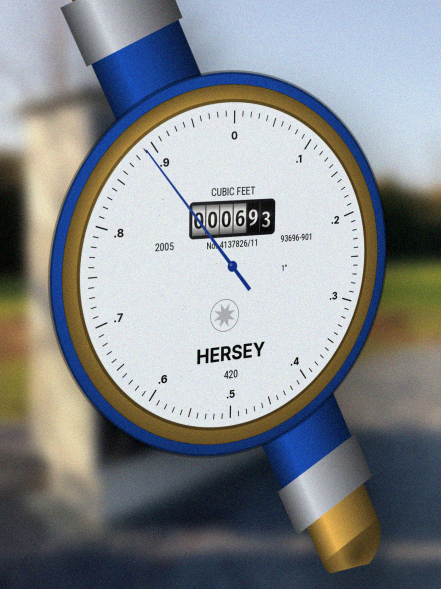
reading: 692.89,ft³
